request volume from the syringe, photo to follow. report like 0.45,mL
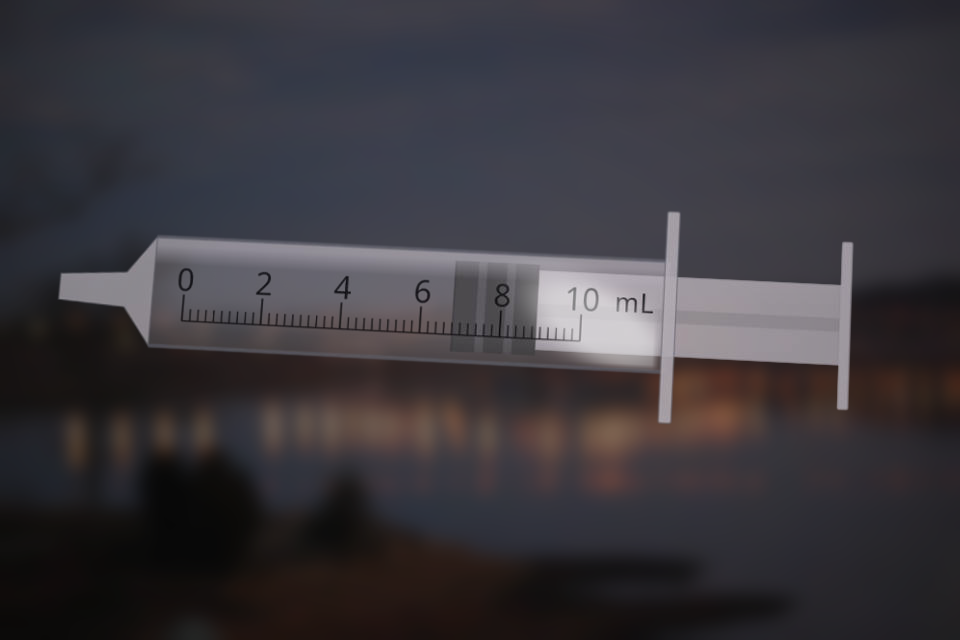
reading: 6.8,mL
